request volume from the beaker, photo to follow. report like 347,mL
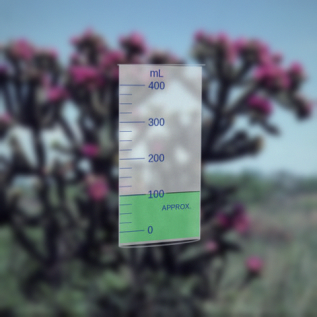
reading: 100,mL
